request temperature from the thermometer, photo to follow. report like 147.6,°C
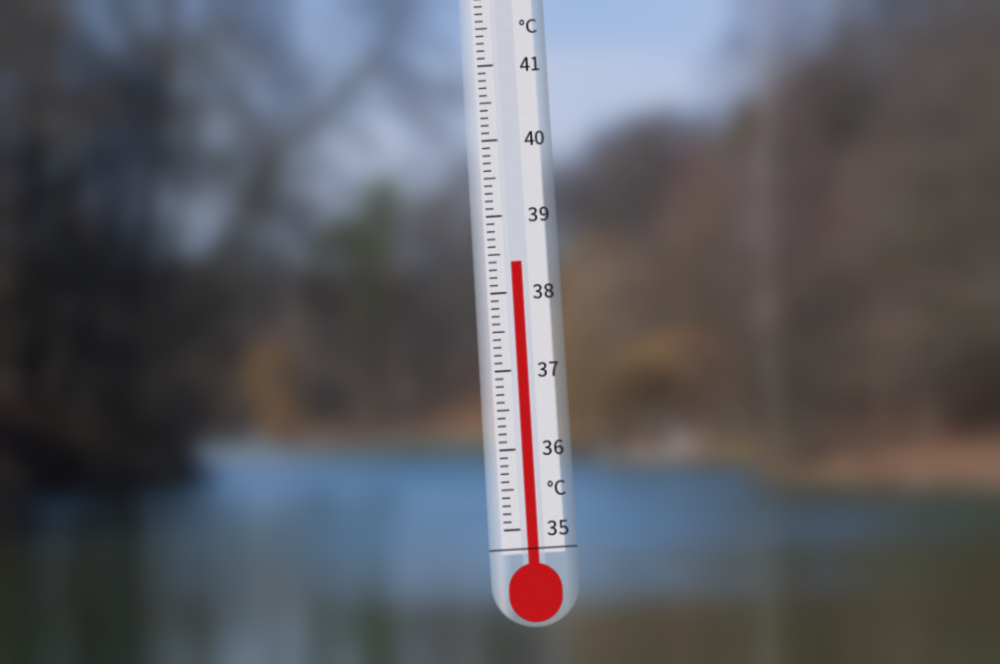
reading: 38.4,°C
